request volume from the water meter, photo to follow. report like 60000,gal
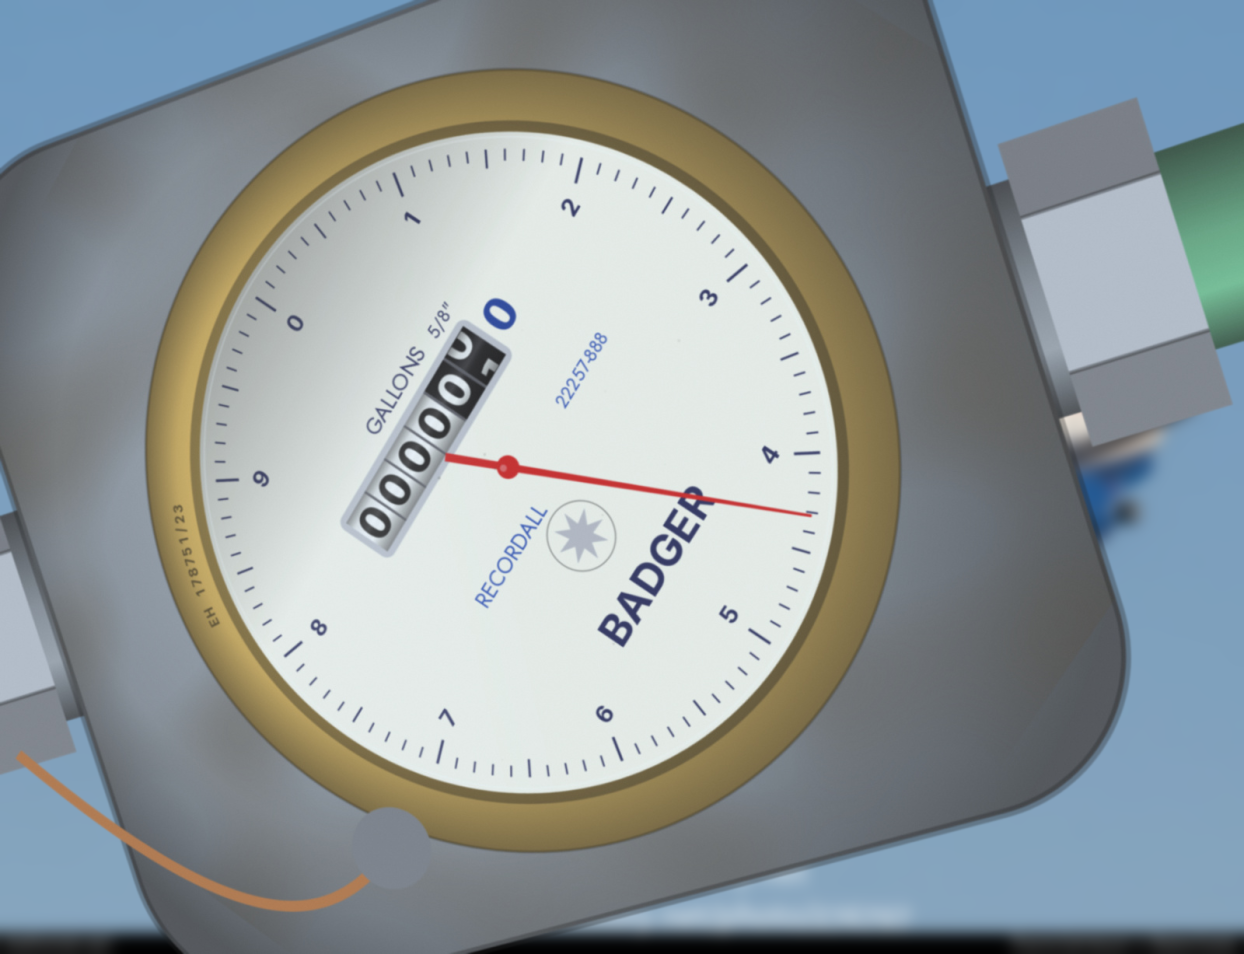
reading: 4.3,gal
